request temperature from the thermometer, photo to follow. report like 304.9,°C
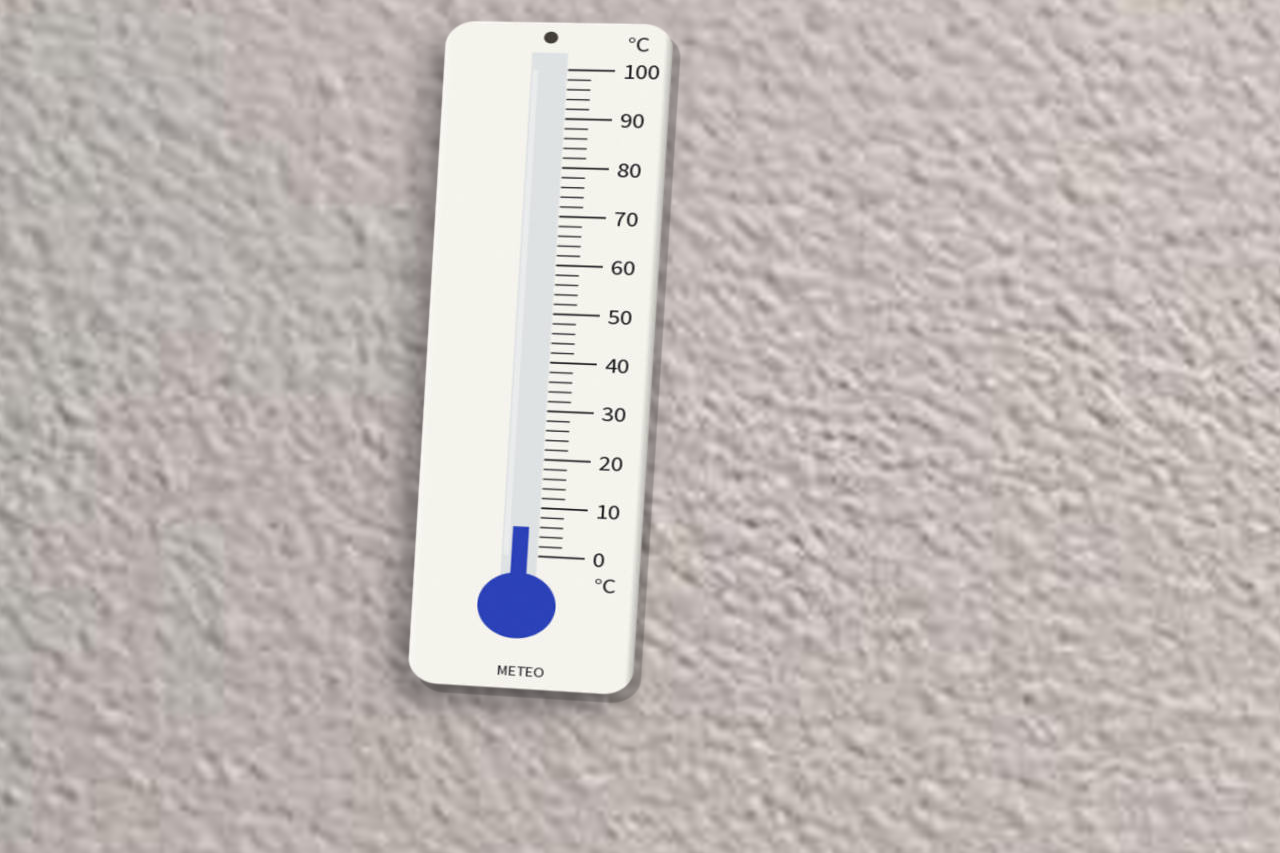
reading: 6,°C
